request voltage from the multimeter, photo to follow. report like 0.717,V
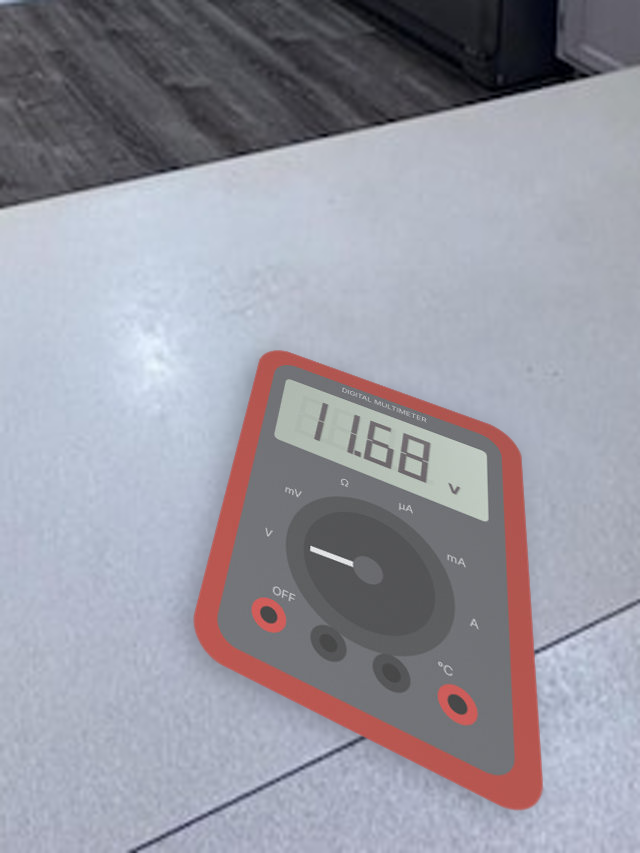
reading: 11.68,V
